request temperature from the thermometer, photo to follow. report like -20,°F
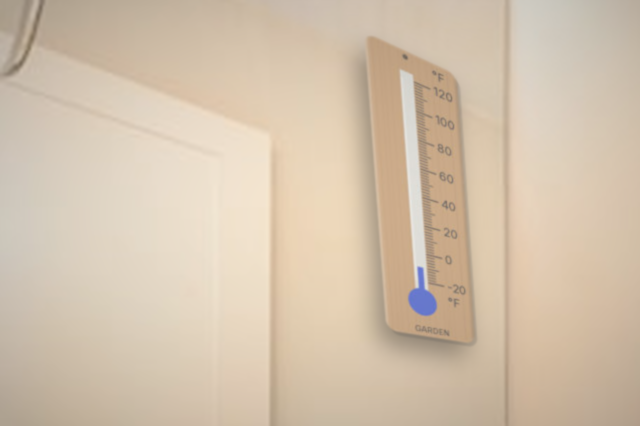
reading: -10,°F
